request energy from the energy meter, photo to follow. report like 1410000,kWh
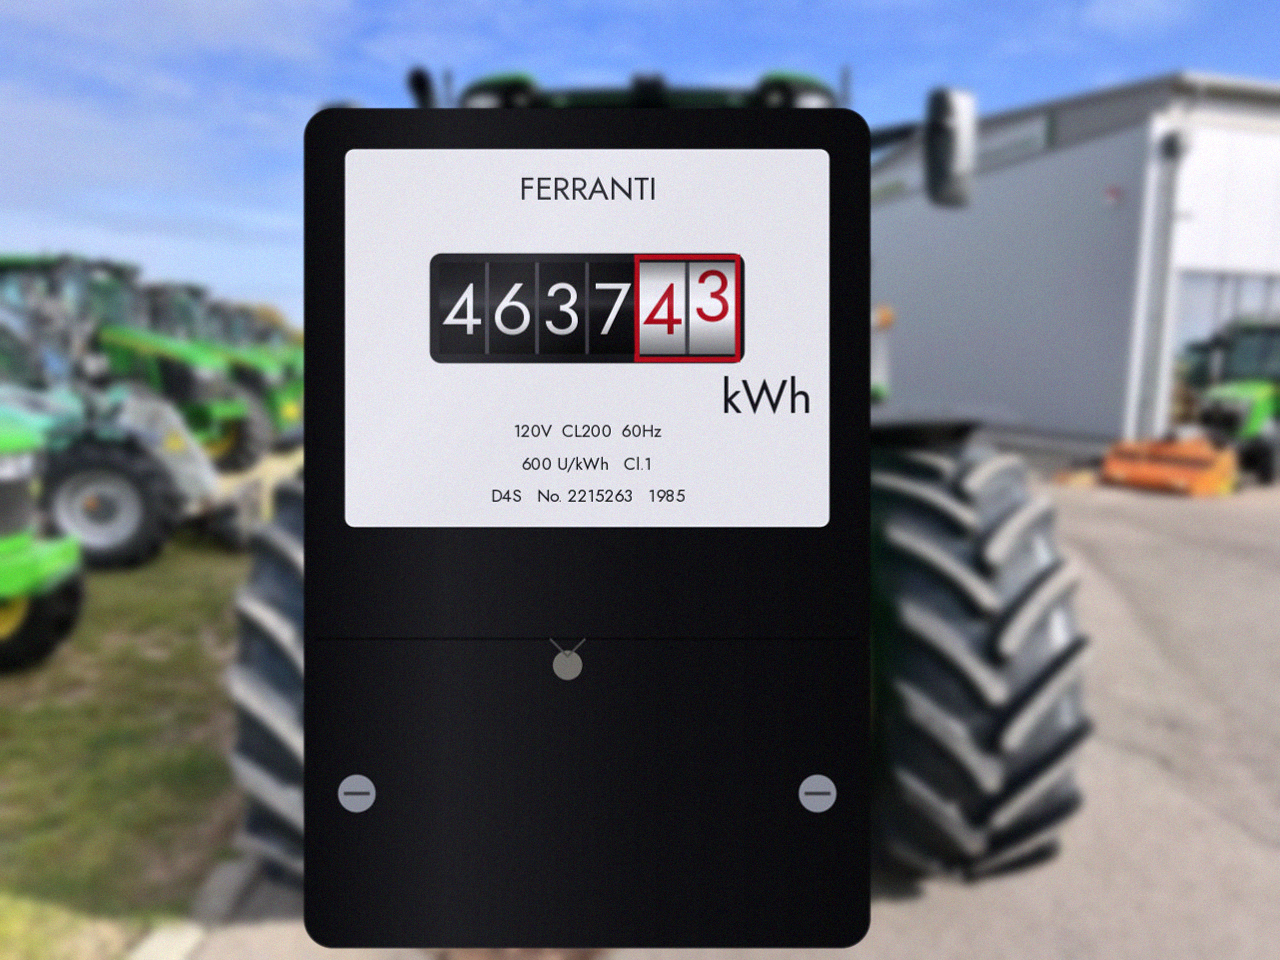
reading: 4637.43,kWh
